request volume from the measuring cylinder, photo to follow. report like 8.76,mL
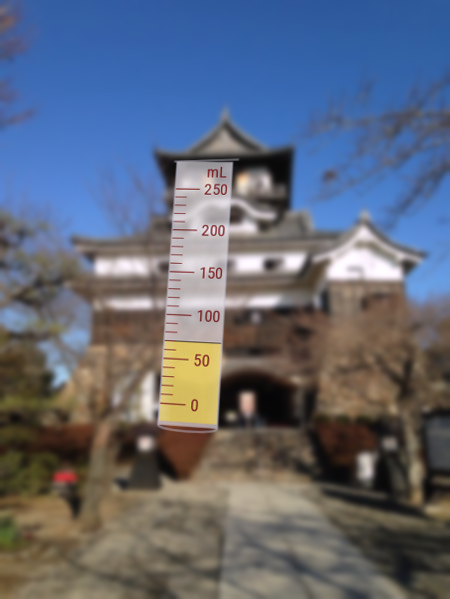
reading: 70,mL
